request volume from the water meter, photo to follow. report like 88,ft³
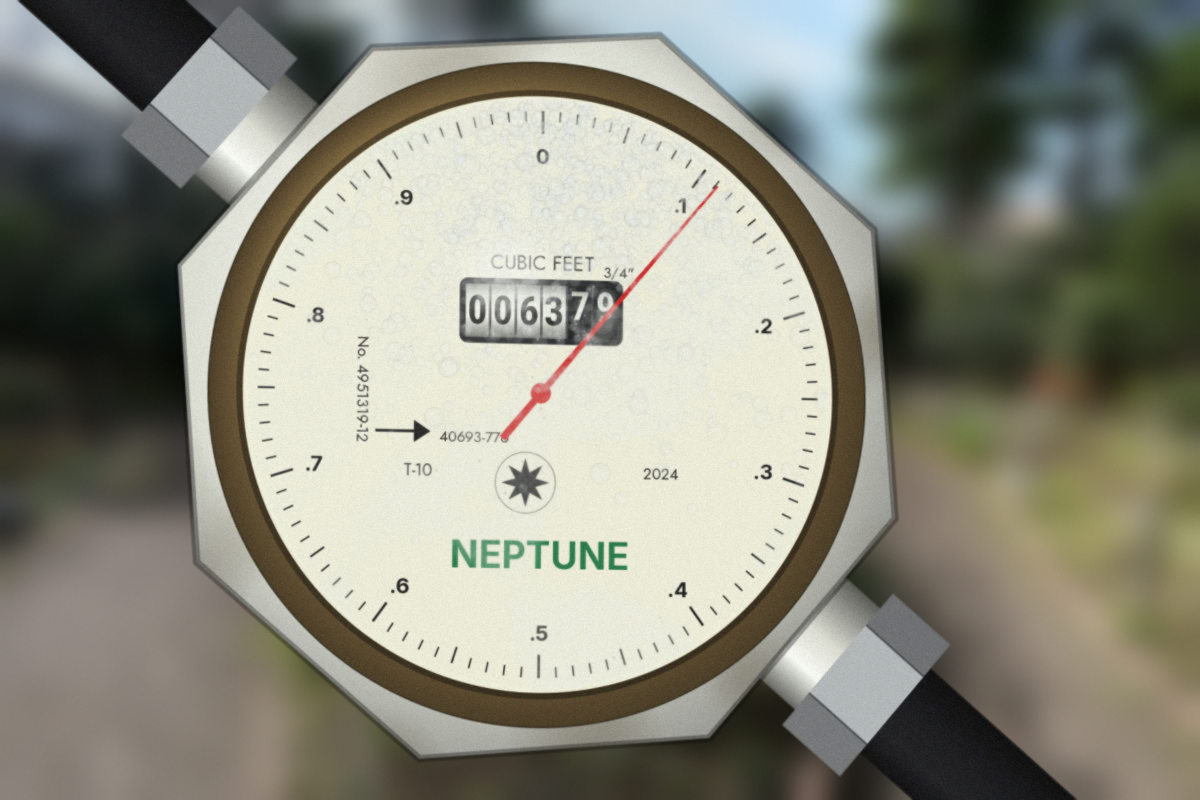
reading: 6379.11,ft³
